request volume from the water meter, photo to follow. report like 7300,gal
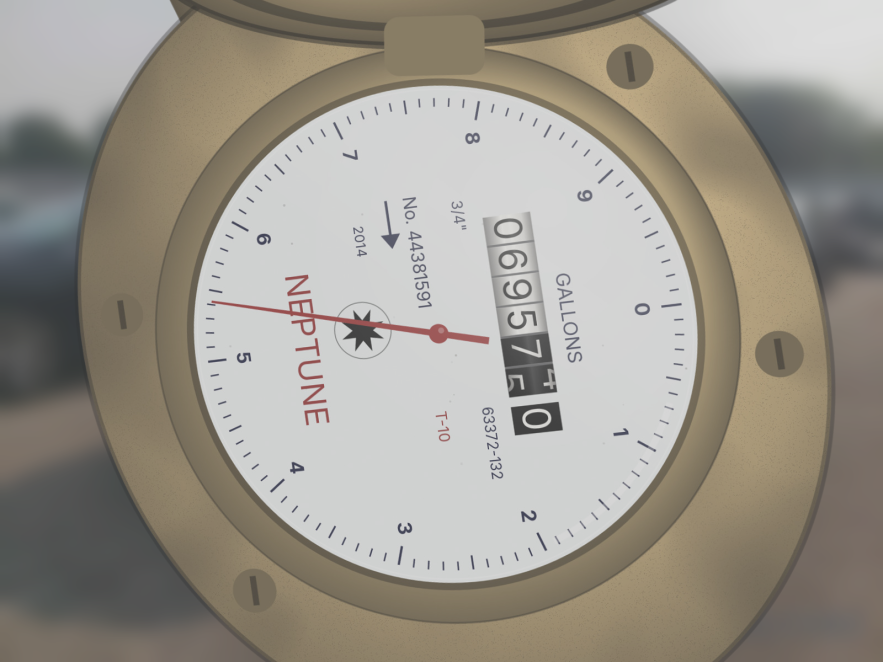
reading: 695745.4,gal
